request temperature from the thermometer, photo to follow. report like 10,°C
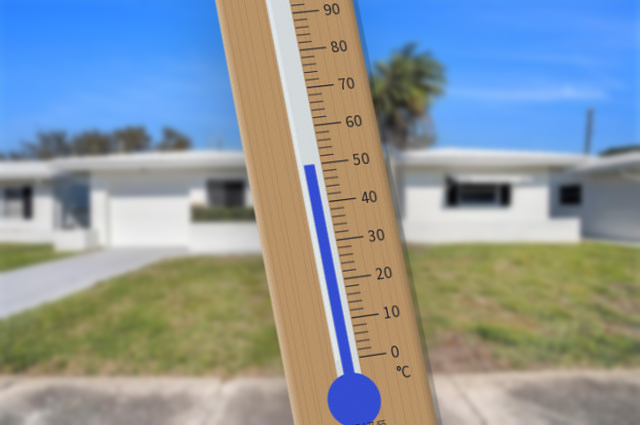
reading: 50,°C
